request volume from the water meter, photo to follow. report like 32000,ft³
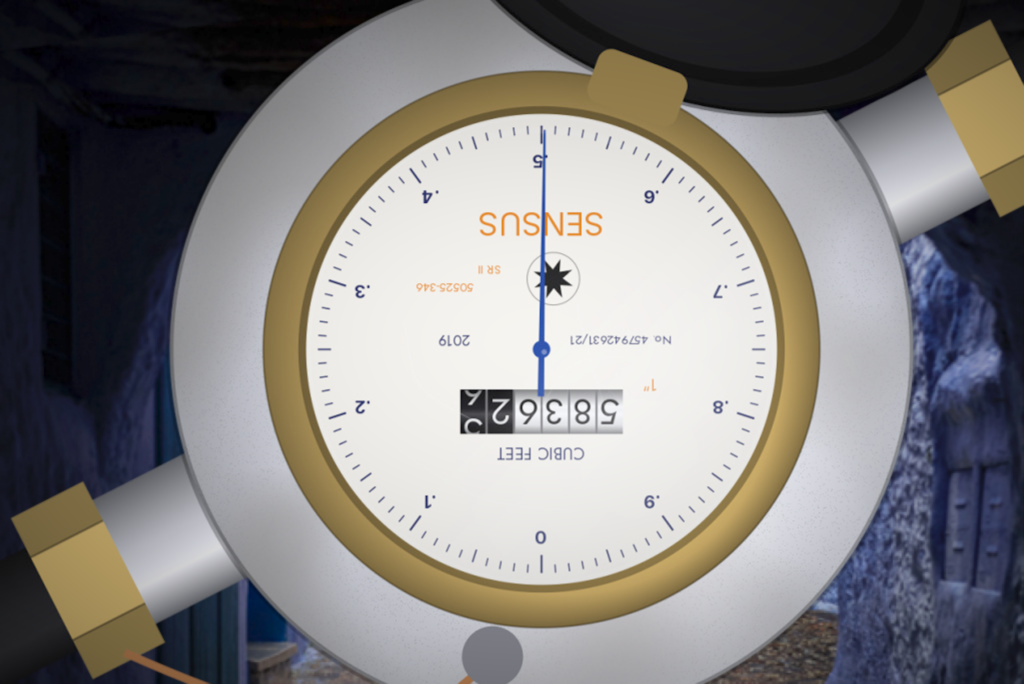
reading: 583625.50,ft³
